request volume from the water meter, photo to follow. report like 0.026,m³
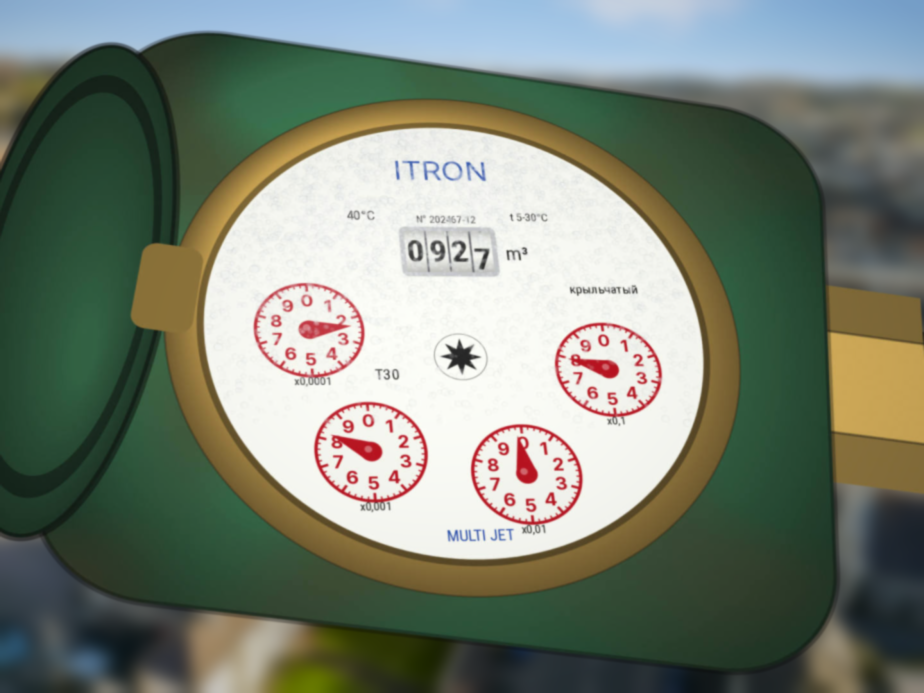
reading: 926.7982,m³
